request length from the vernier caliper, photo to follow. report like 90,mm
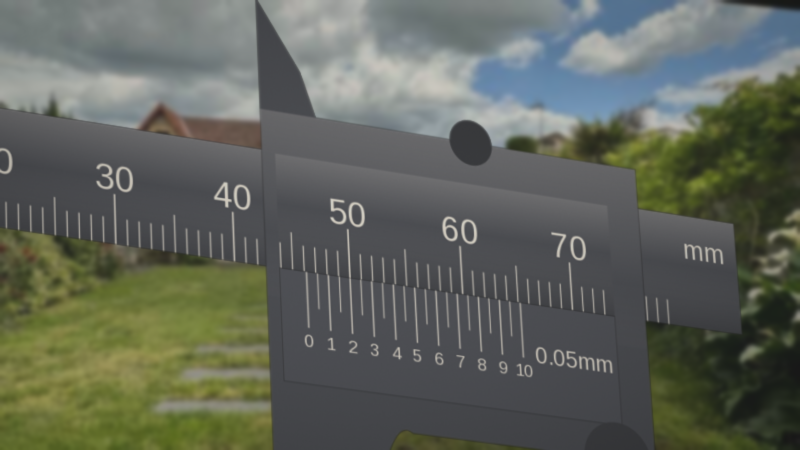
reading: 46.2,mm
